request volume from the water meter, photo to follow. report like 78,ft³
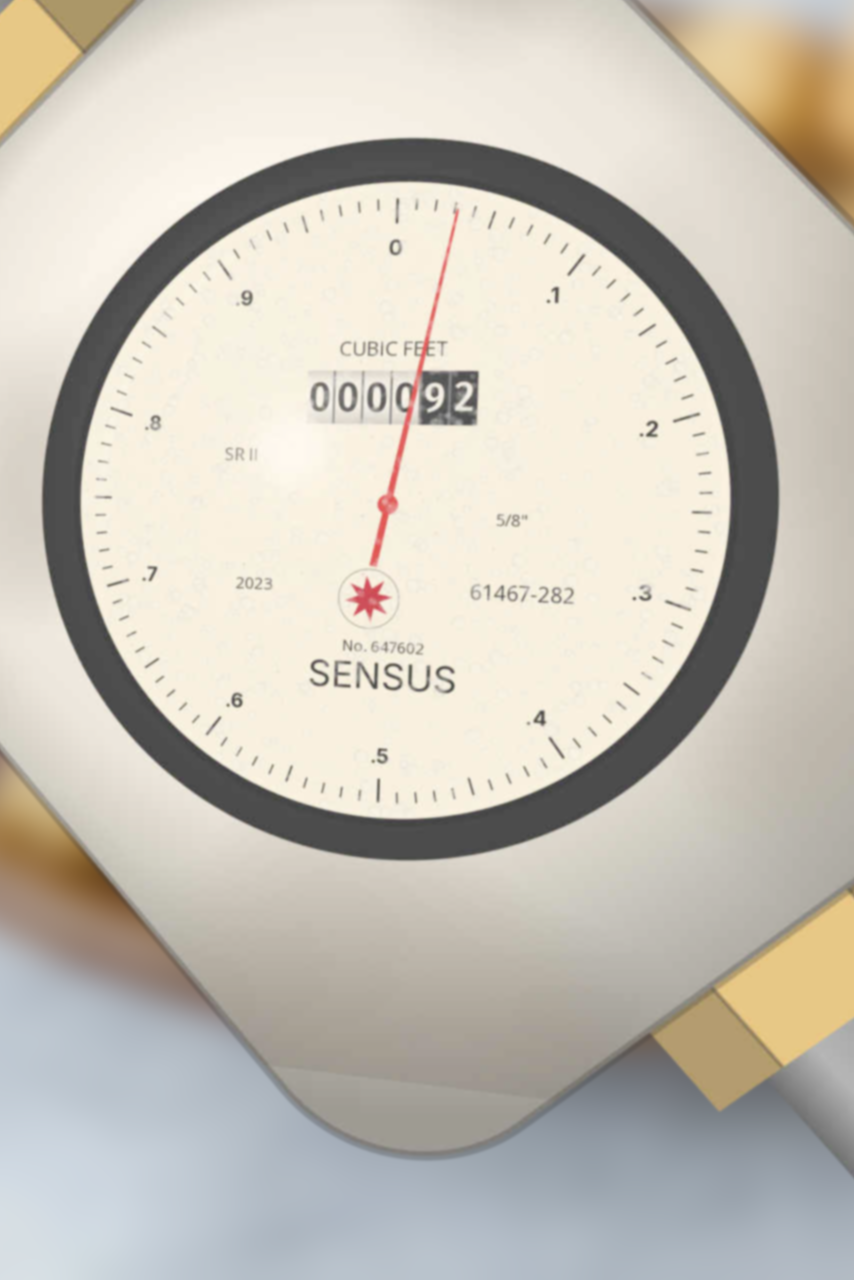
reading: 92.03,ft³
